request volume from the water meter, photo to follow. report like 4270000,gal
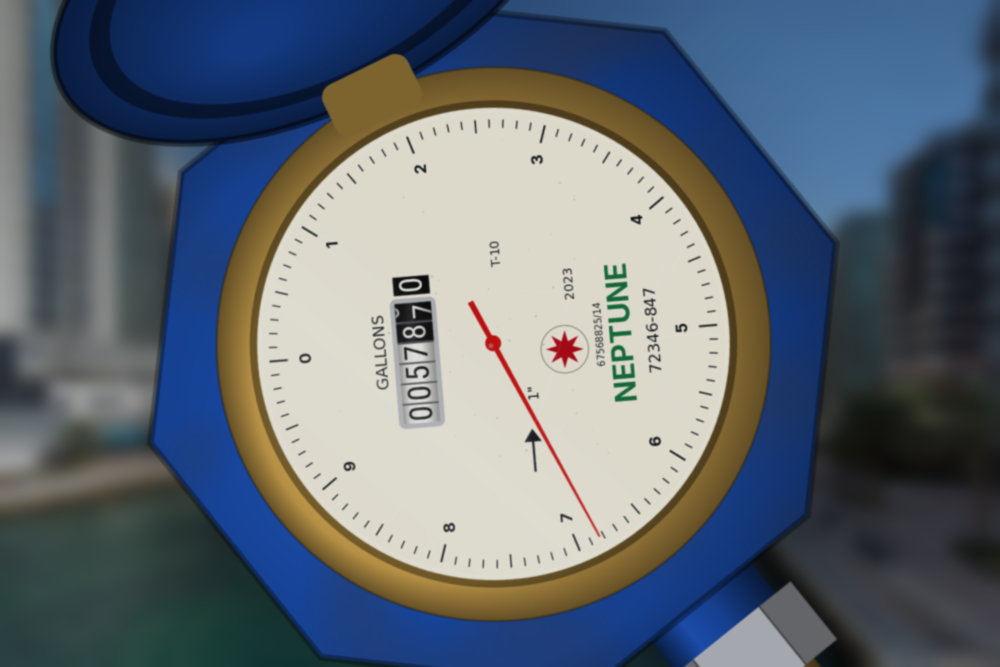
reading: 57866.8,gal
